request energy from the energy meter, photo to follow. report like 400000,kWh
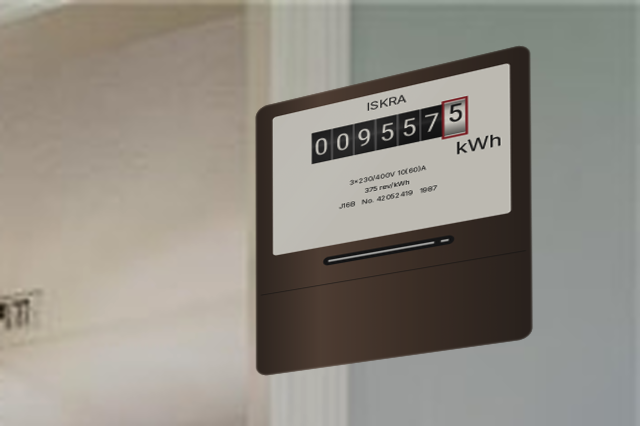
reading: 9557.5,kWh
